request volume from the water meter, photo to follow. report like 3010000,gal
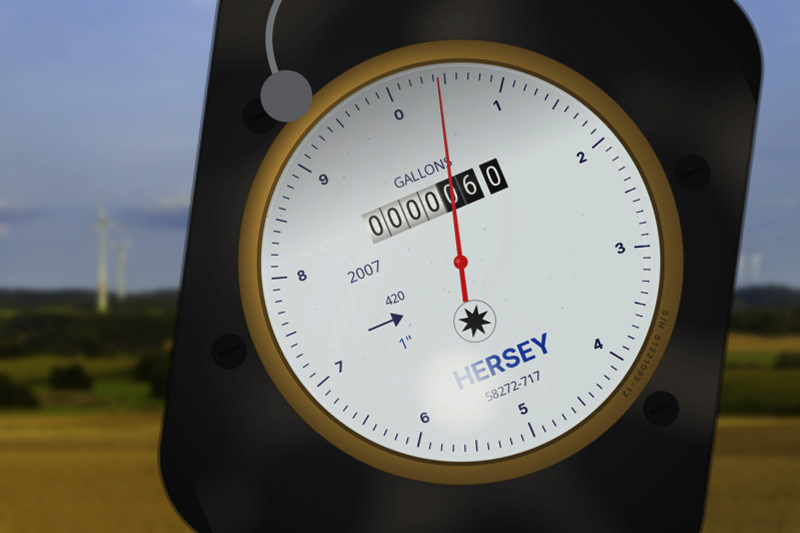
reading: 60.4,gal
